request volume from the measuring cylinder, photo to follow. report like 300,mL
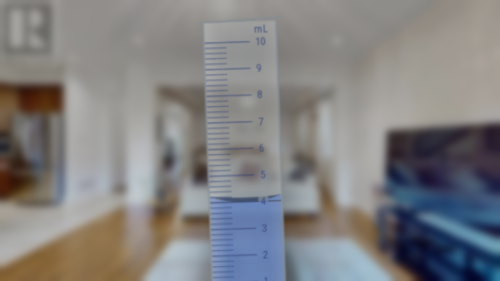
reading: 4,mL
